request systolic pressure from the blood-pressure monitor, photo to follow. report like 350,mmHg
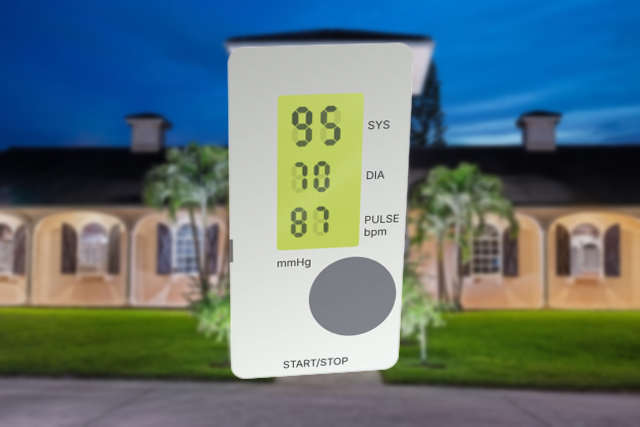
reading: 95,mmHg
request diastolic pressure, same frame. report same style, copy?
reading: 70,mmHg
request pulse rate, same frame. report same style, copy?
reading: 87,bpm
